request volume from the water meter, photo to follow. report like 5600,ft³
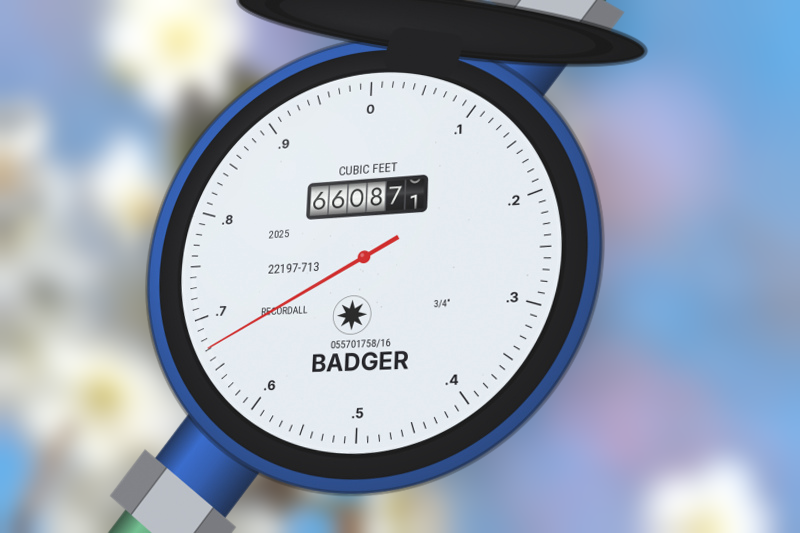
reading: 660870.67,ft³
